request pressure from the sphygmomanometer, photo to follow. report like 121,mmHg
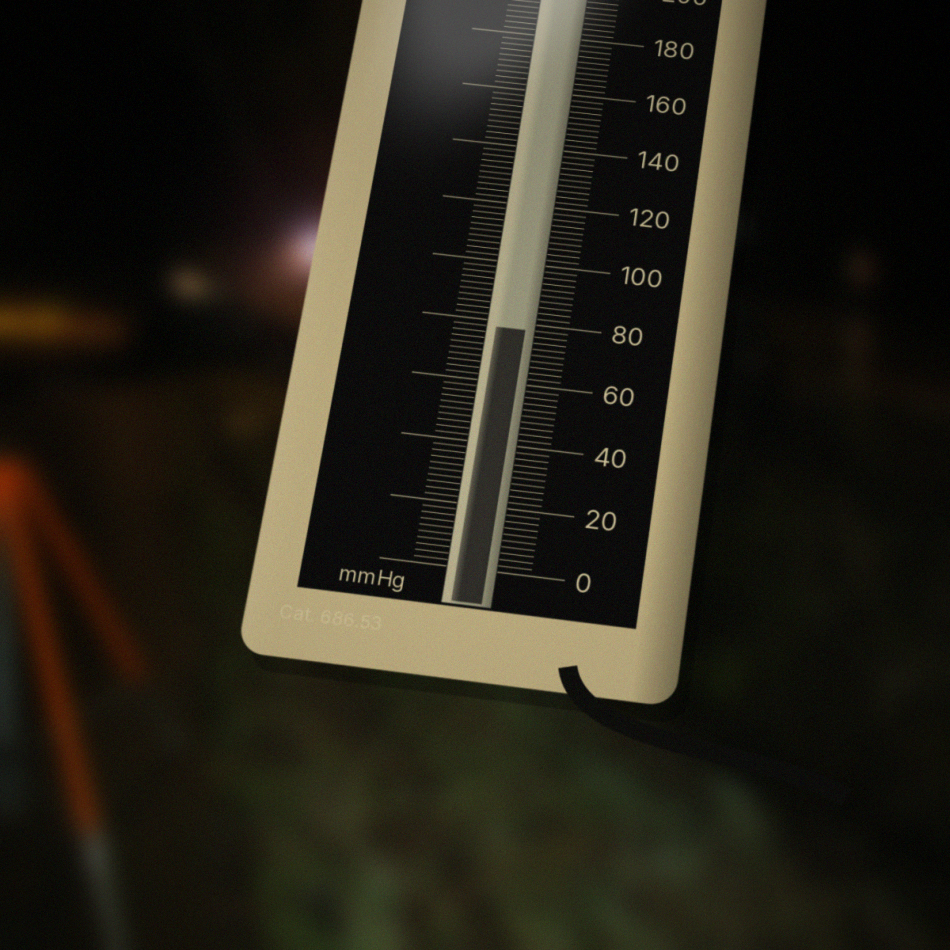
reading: 78,mmHg
